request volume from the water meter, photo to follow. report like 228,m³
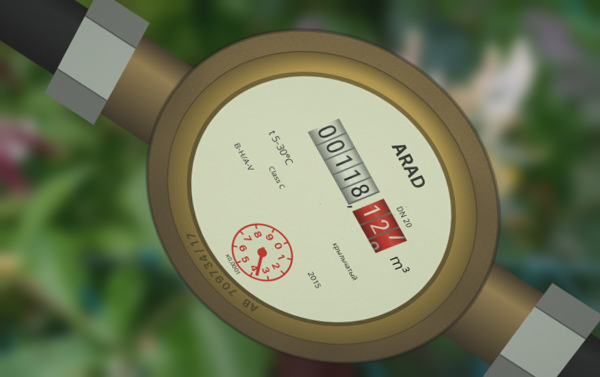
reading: 118.1273,m³
